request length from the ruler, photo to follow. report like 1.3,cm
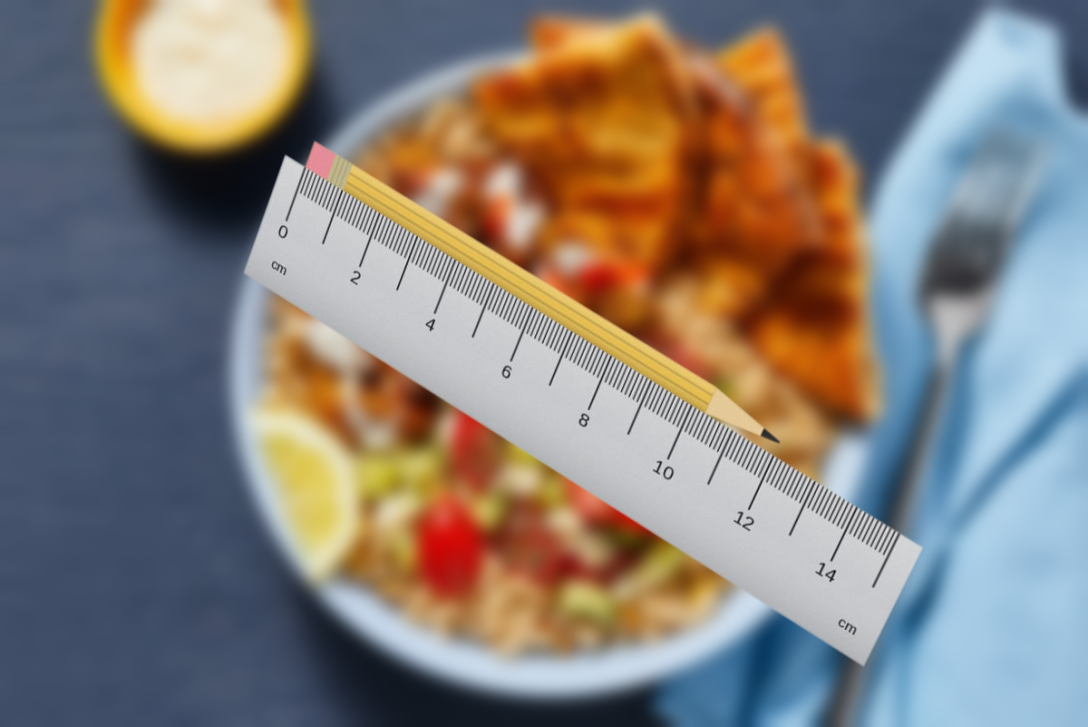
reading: 12,cm
